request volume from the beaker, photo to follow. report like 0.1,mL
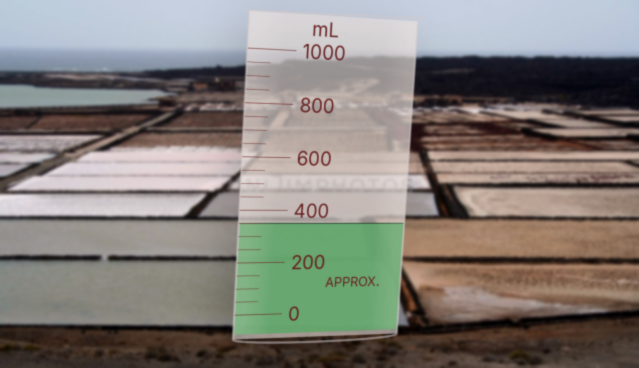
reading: 350,mL
